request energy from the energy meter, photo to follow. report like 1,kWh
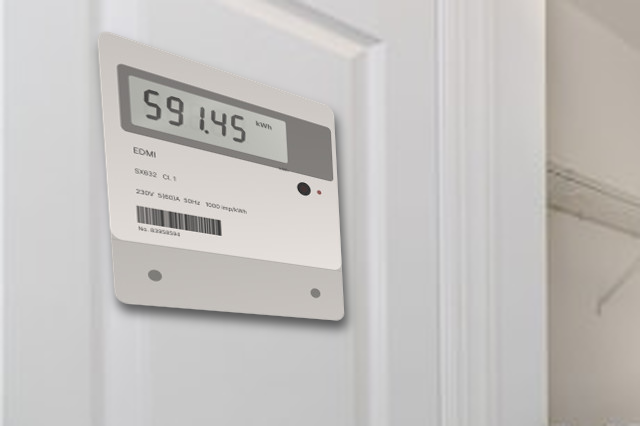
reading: 591.45,kWh
